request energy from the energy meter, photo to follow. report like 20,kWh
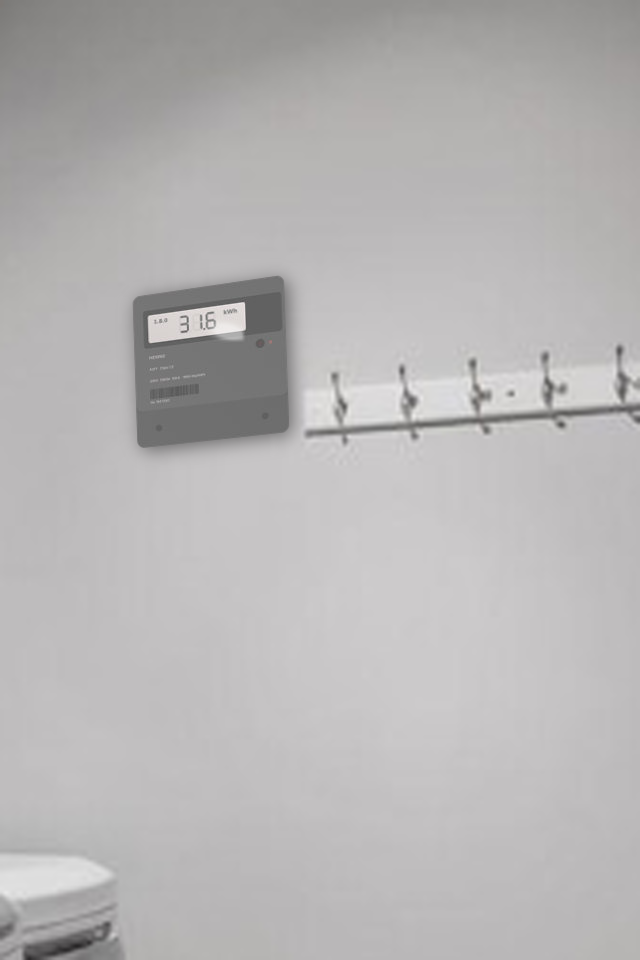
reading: 31.6,kWh
